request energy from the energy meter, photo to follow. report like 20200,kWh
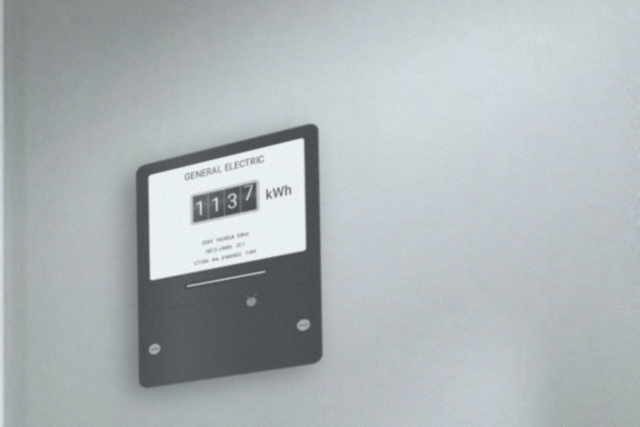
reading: 1137,kWh
